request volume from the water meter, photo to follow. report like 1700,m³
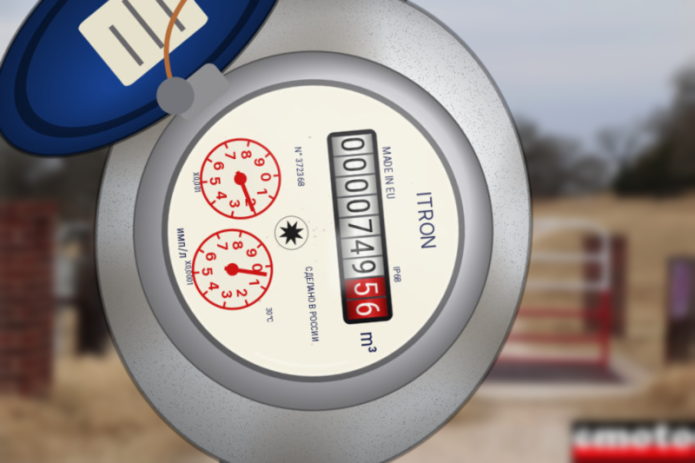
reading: 749.5620,m³
